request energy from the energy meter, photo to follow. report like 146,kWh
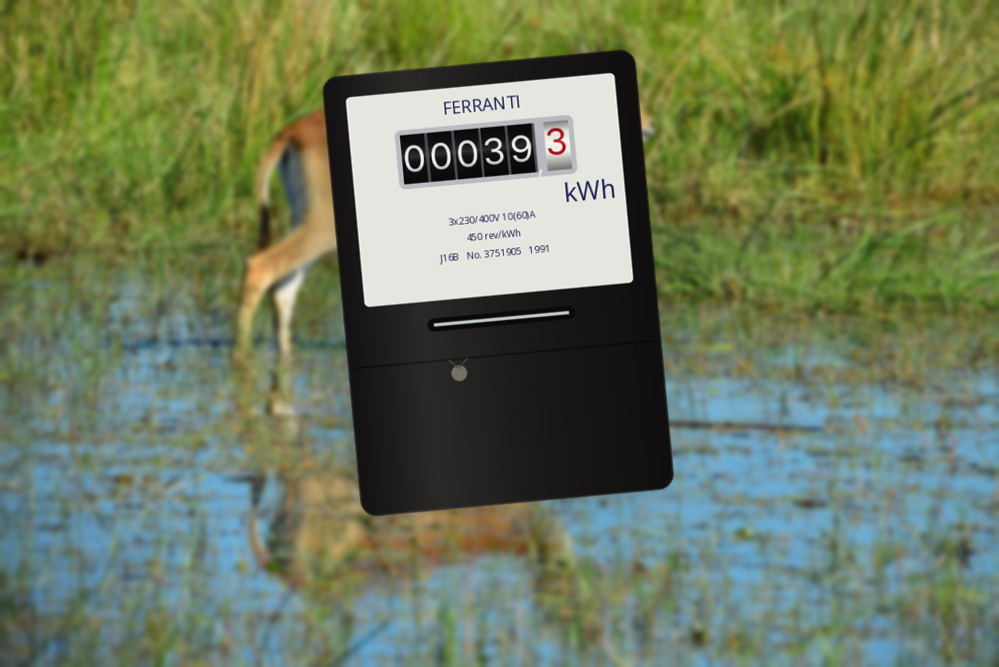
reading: 39.3,kWh
